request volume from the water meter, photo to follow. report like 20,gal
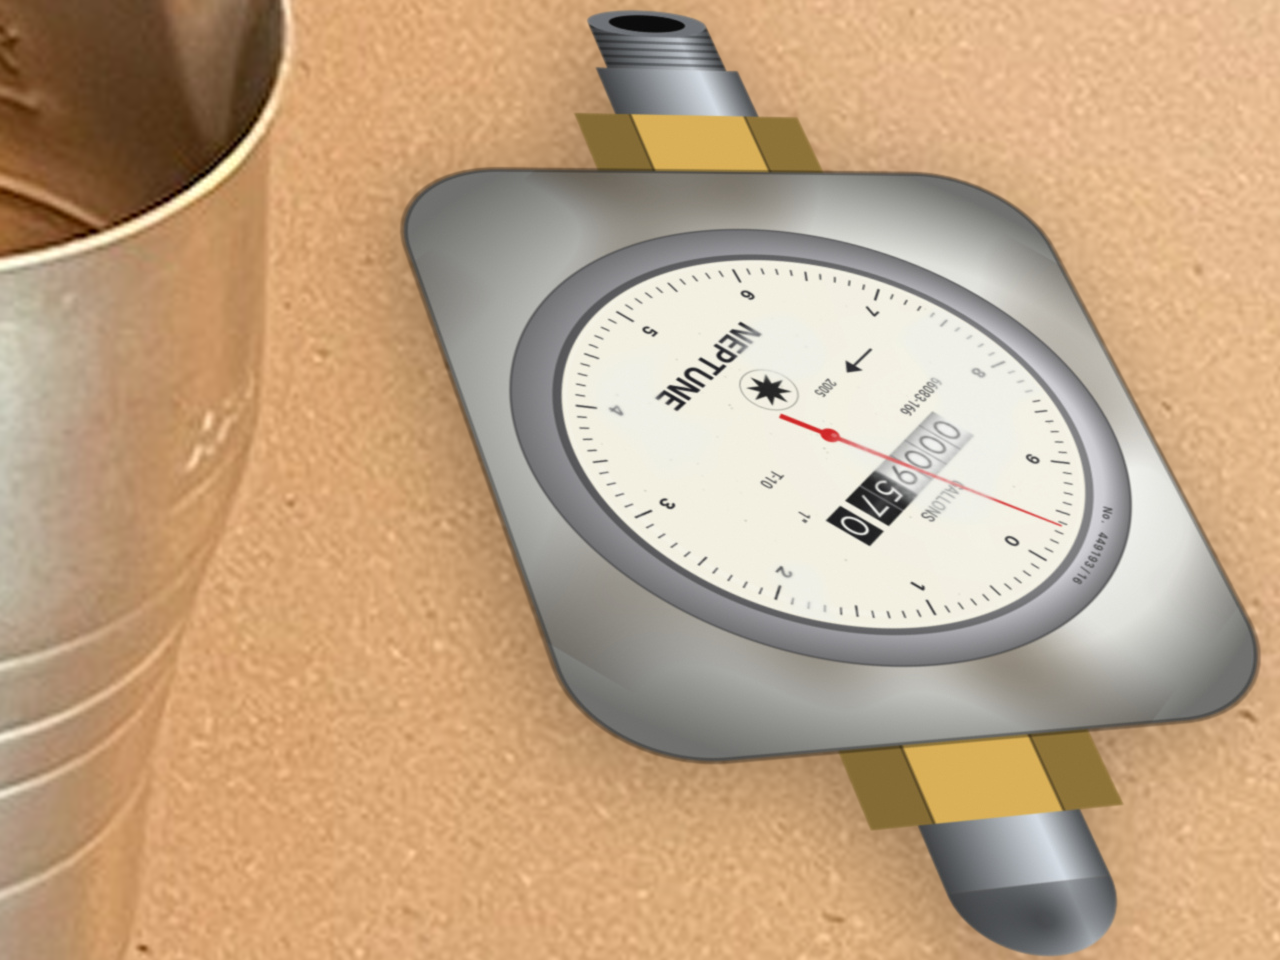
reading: 9569.6,gal
